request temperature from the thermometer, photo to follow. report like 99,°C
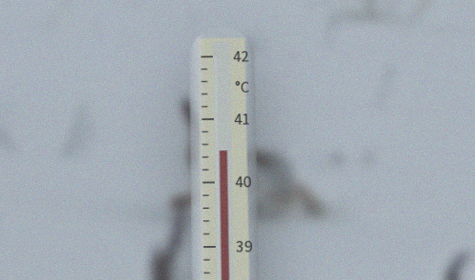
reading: 40.5,°C
